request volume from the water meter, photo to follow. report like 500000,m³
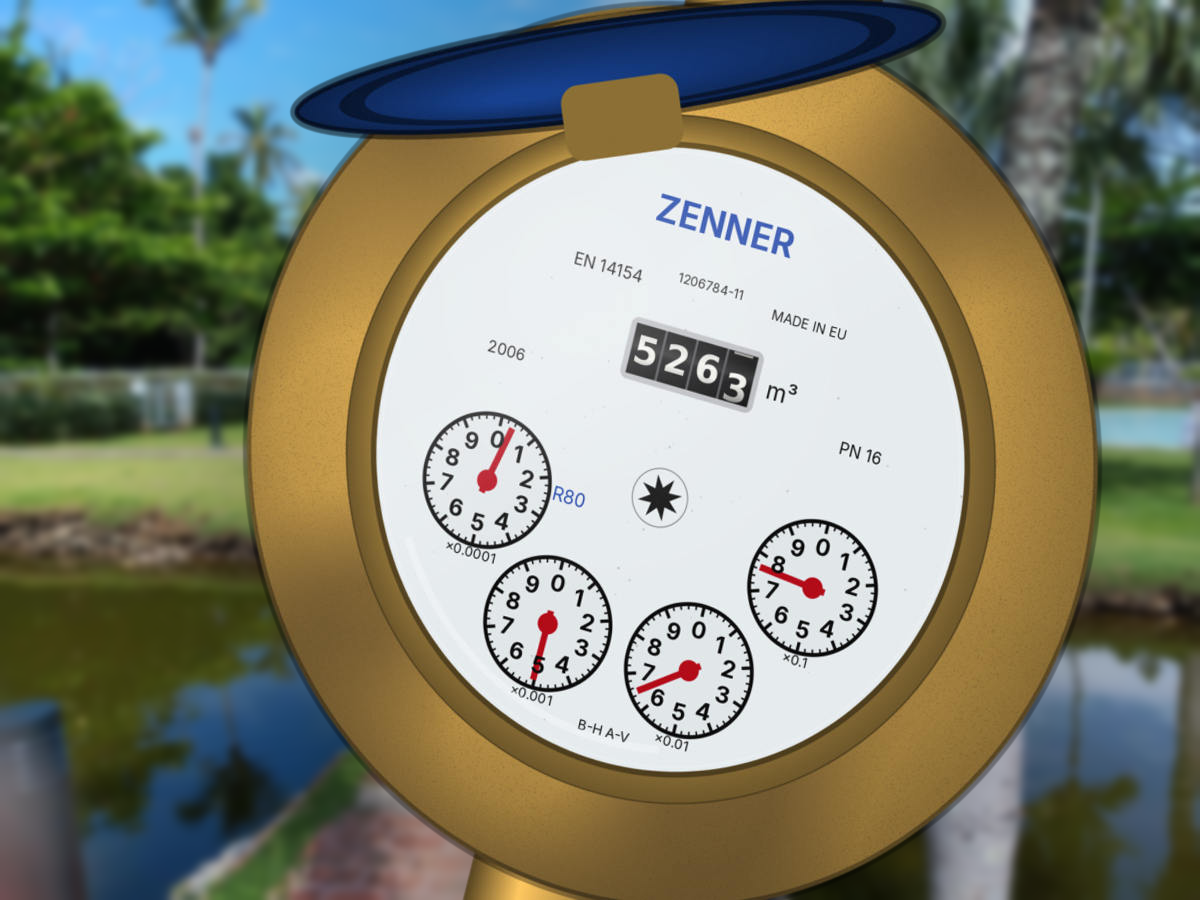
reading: 5262.7650,m³
